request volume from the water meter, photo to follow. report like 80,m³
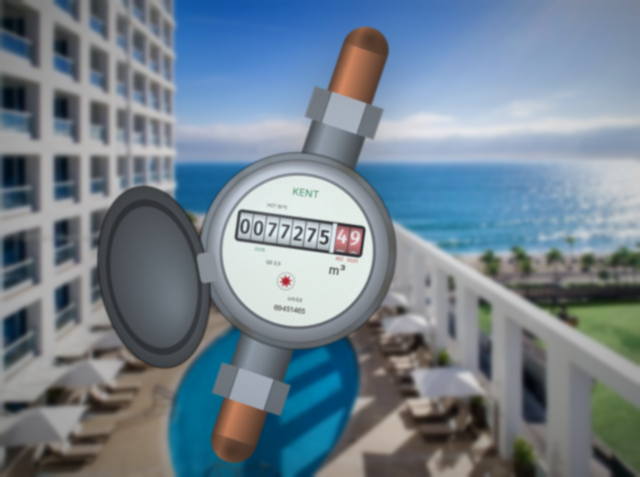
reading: 77275.49,m³
